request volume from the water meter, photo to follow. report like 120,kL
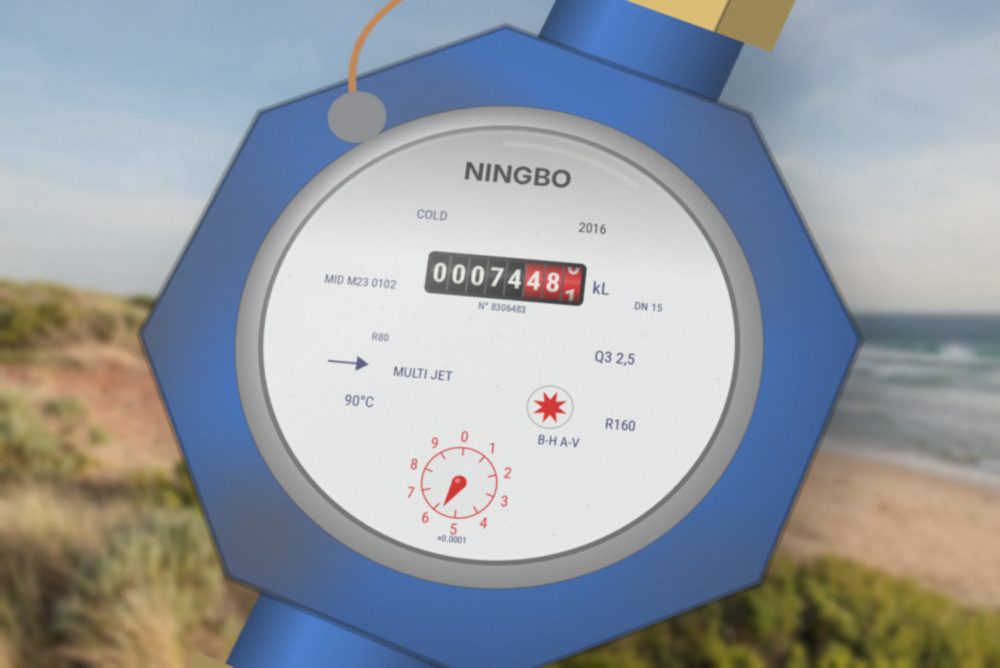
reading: 74.4805,kL
